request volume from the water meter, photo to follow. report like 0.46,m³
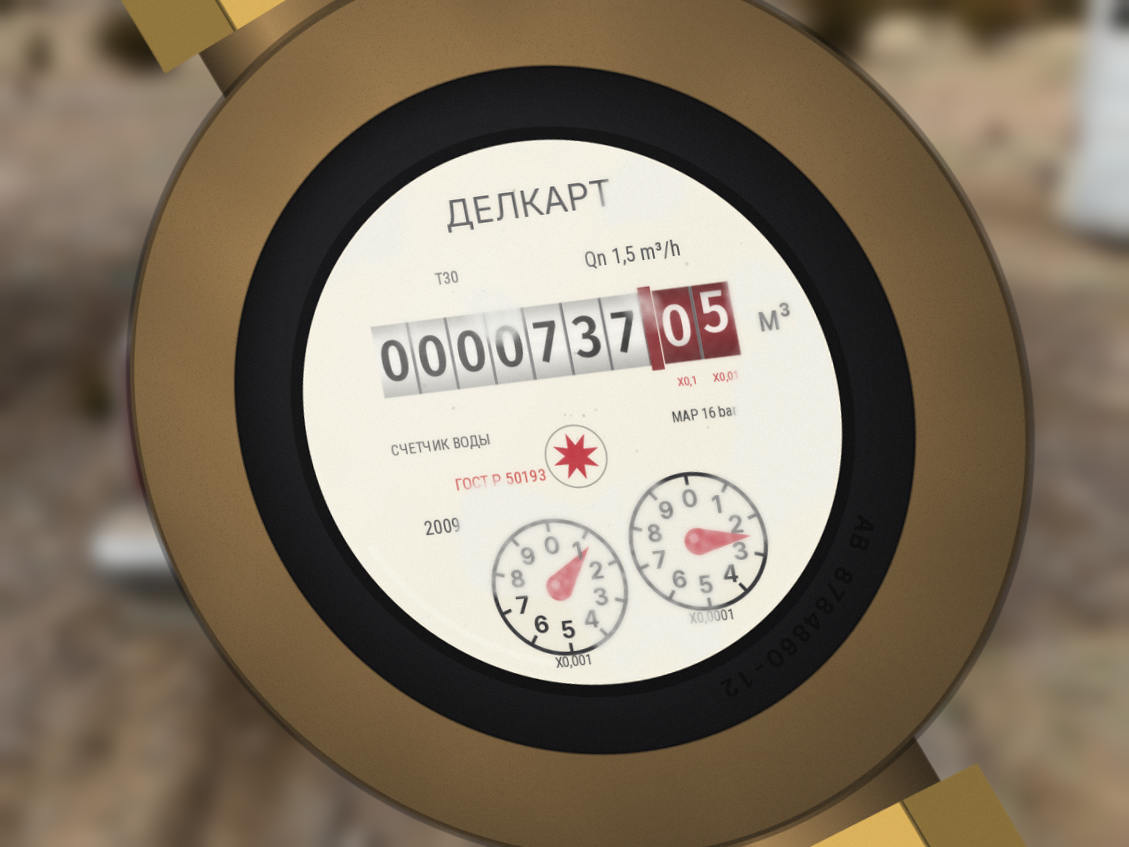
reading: 737.0512,m³
